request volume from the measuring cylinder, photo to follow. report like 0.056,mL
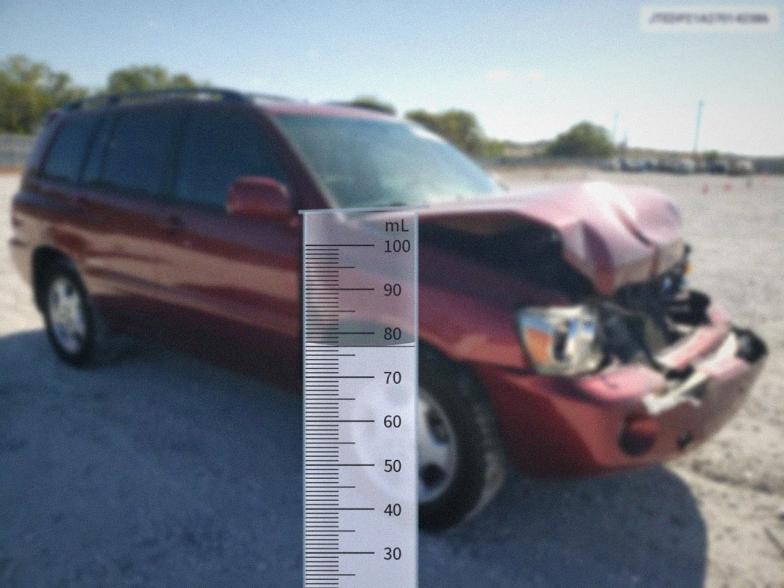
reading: 77,mL
